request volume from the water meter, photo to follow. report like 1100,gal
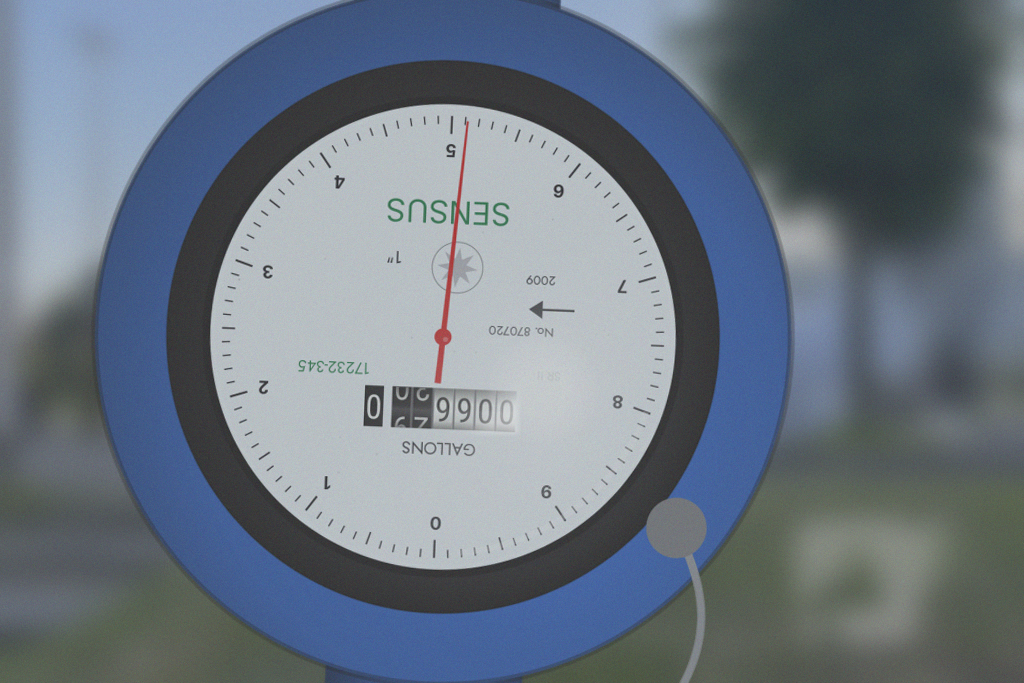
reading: 66295.1,gal
